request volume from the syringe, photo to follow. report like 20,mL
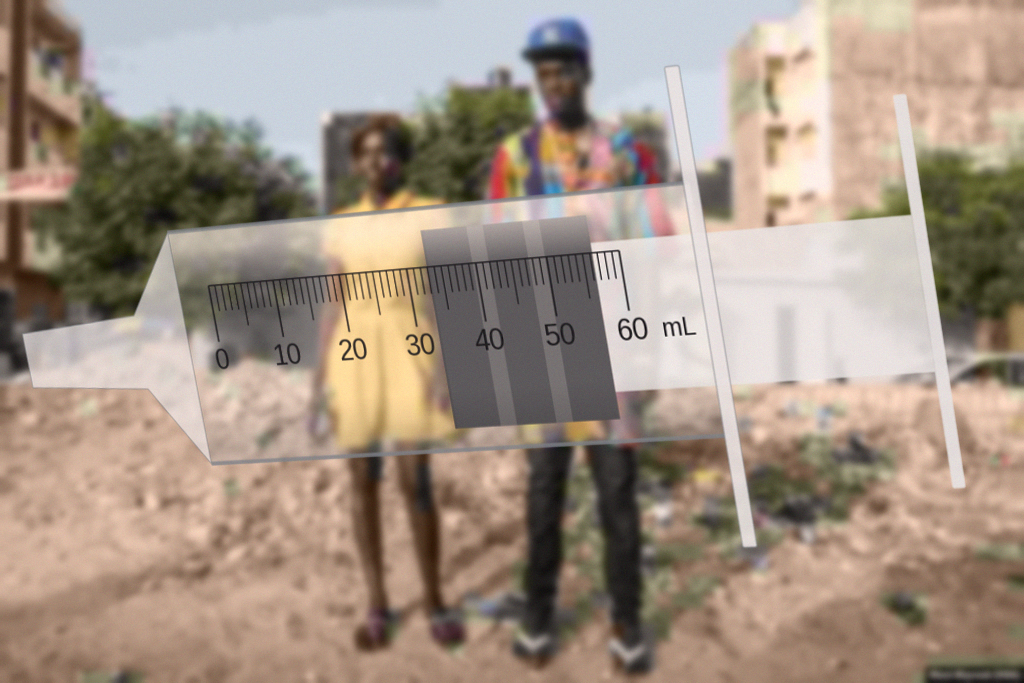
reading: 33,mL
